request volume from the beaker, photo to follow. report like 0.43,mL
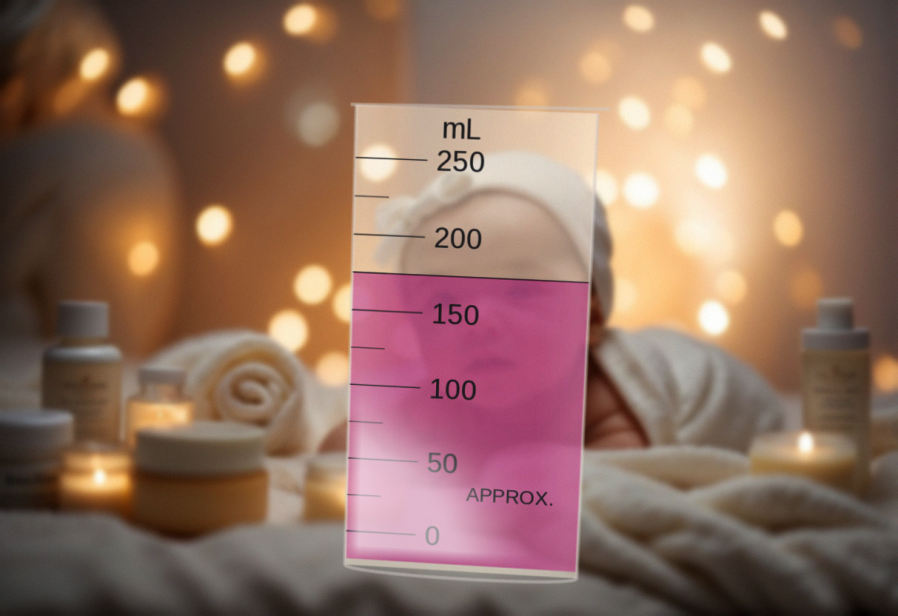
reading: 175,mL
